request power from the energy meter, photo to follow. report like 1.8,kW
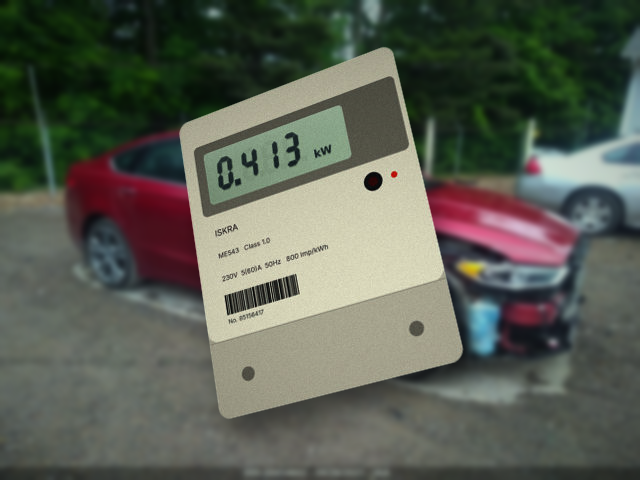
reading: 0.413,kW
